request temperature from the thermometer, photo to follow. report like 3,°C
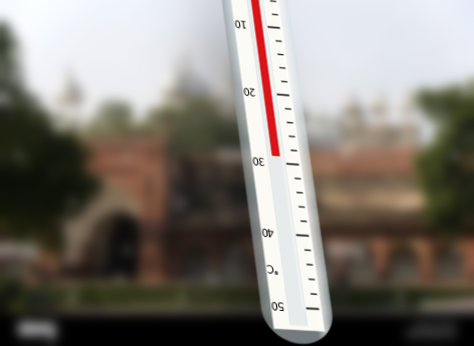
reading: 29,°C
